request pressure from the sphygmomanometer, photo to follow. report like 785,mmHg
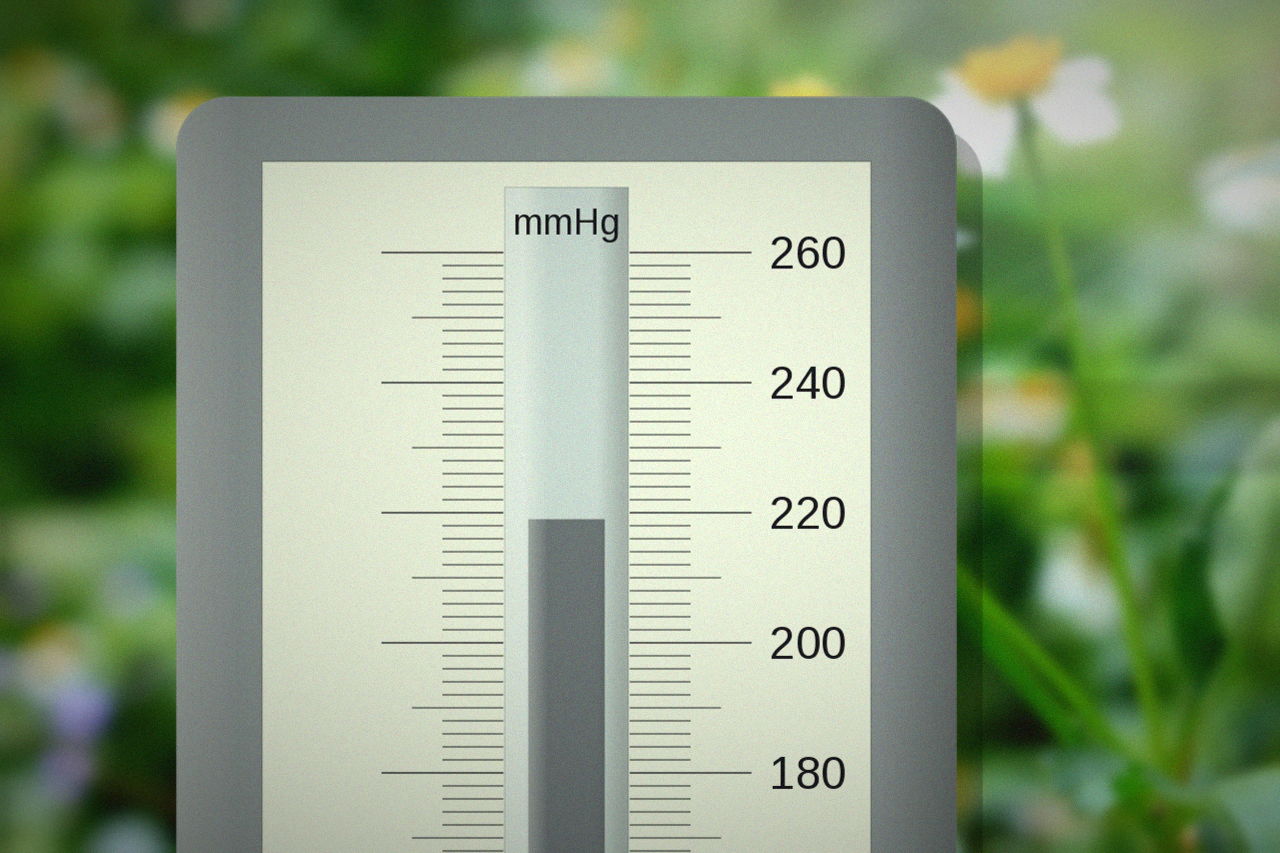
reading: 219,mmHg
